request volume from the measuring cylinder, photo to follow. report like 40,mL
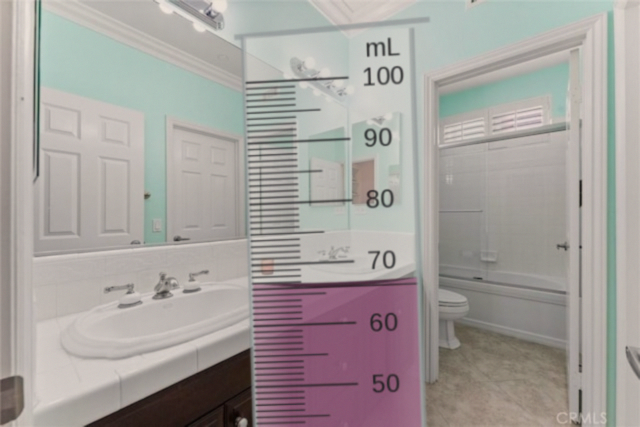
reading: 66,mL
